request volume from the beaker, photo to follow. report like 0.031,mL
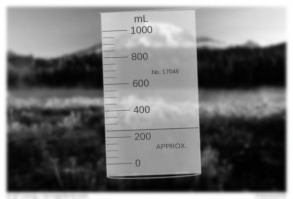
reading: 250,mL
